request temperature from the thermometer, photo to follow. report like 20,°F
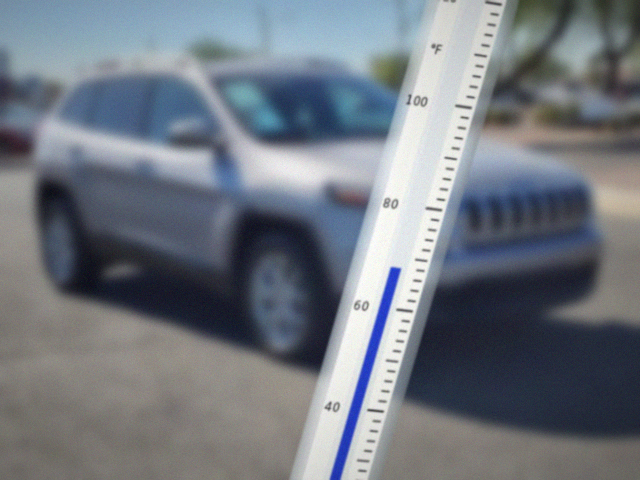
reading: 68,°F
